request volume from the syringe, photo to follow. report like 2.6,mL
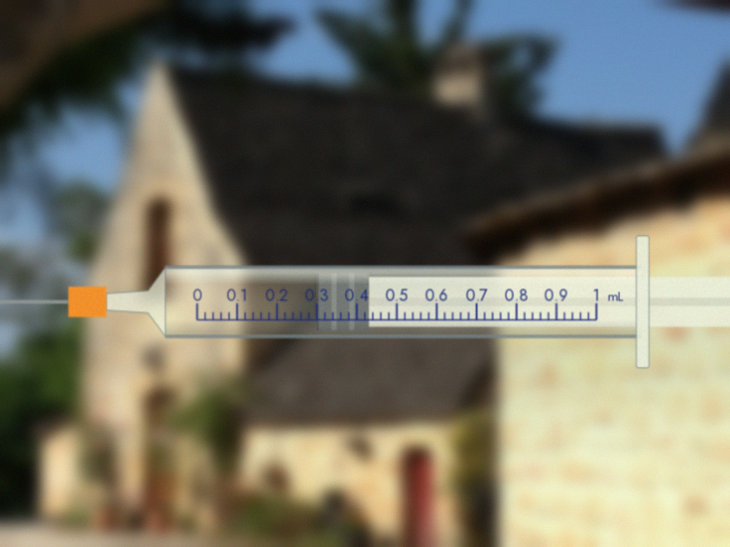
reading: 0.3,mL
